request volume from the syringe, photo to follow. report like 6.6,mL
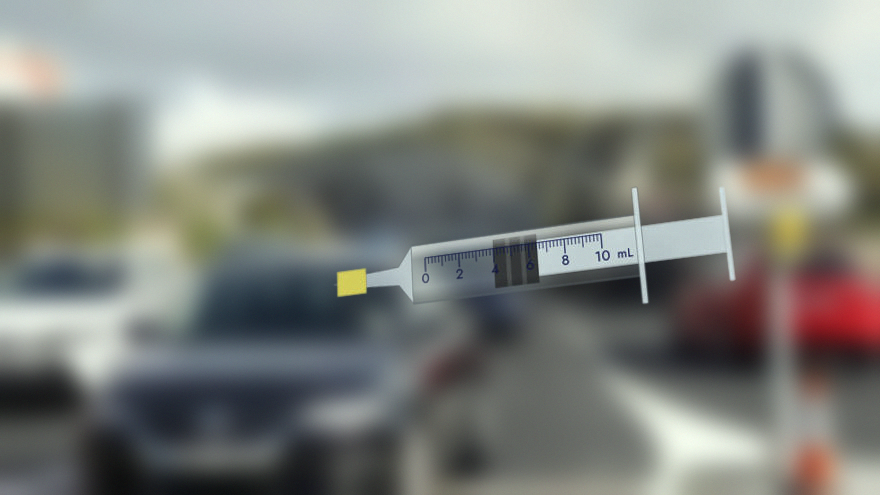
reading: 4,mL
